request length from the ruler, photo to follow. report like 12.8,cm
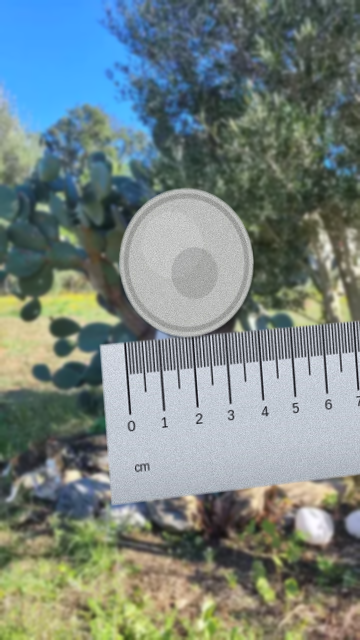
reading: 4,cm
